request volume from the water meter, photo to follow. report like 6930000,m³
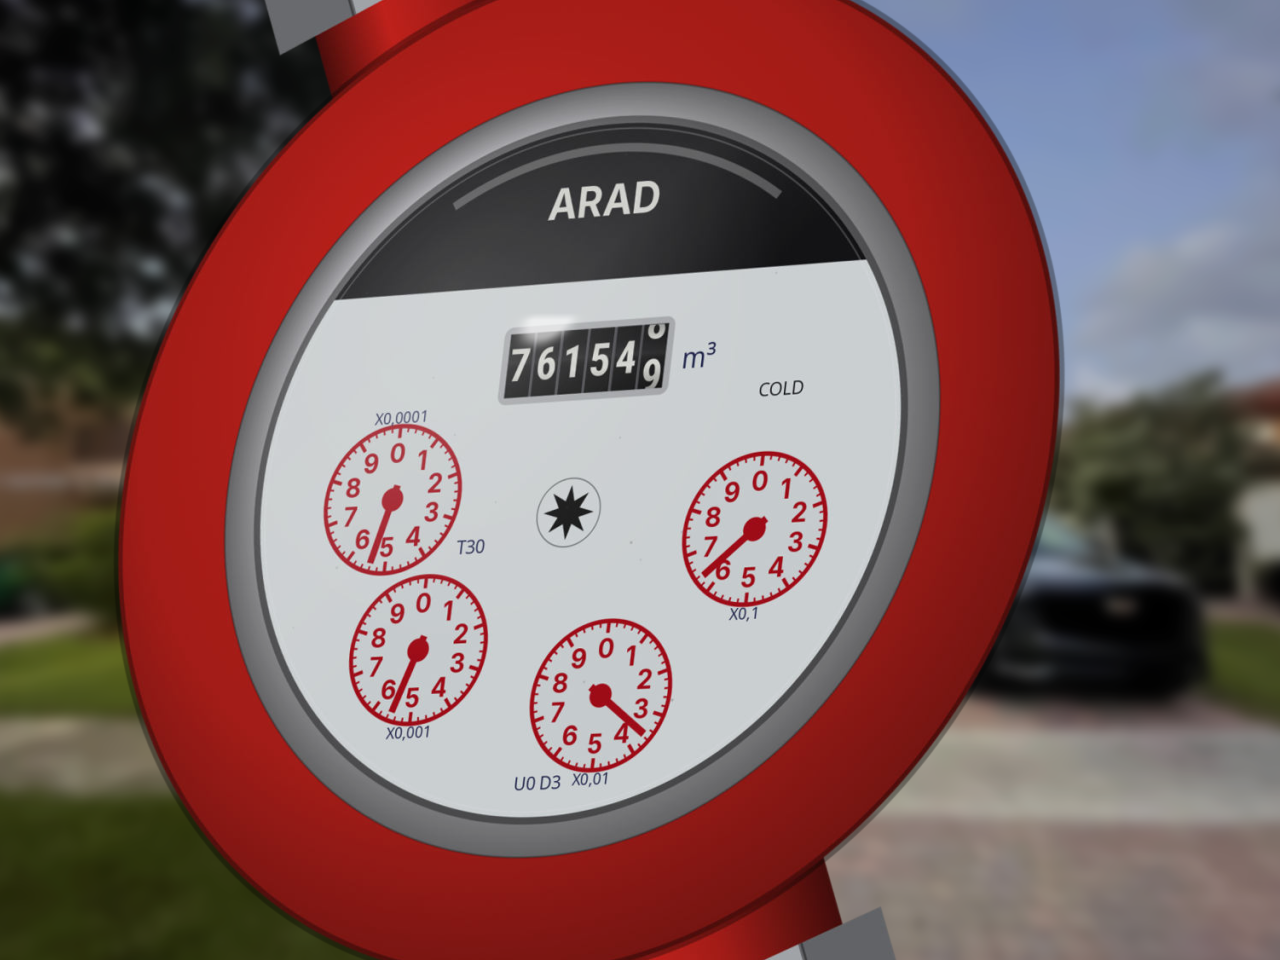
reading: 761548.6355,m³
